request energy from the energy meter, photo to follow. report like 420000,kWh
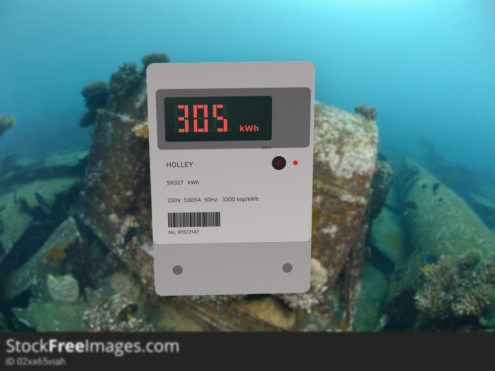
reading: 305,kWh
